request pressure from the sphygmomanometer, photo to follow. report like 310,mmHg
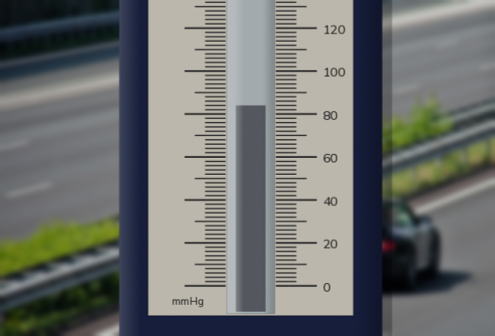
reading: 84,mmHg
